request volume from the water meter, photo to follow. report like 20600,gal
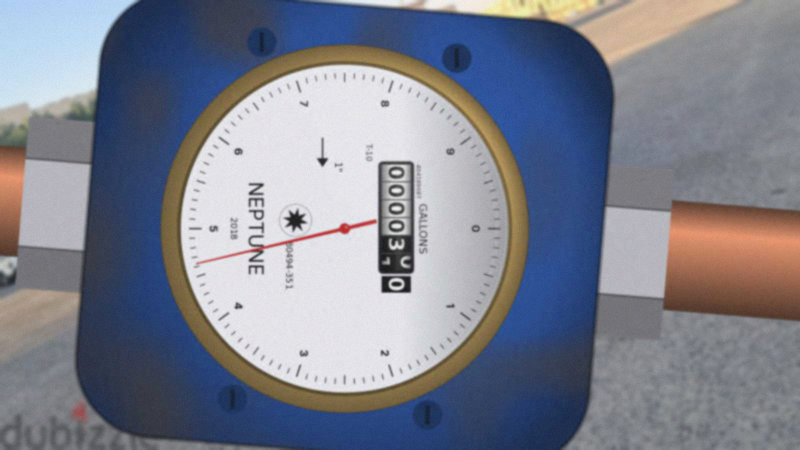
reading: 304.6,gal
